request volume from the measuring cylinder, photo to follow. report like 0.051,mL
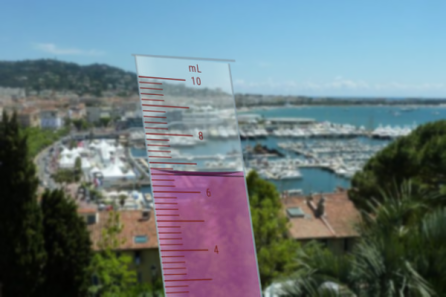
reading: 6.6,mL
